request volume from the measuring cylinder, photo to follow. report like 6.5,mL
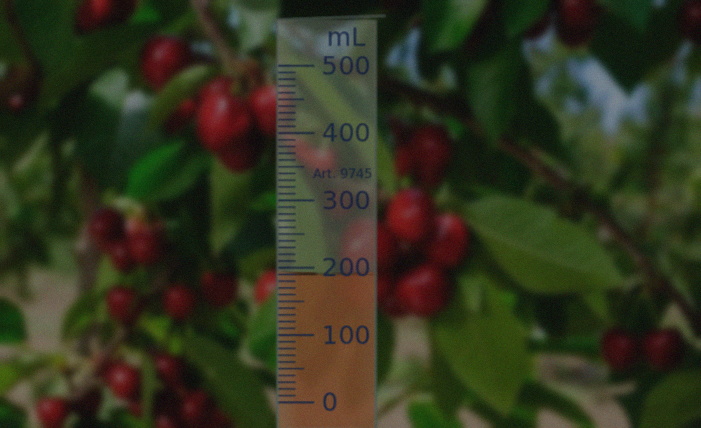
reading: 190,mL
